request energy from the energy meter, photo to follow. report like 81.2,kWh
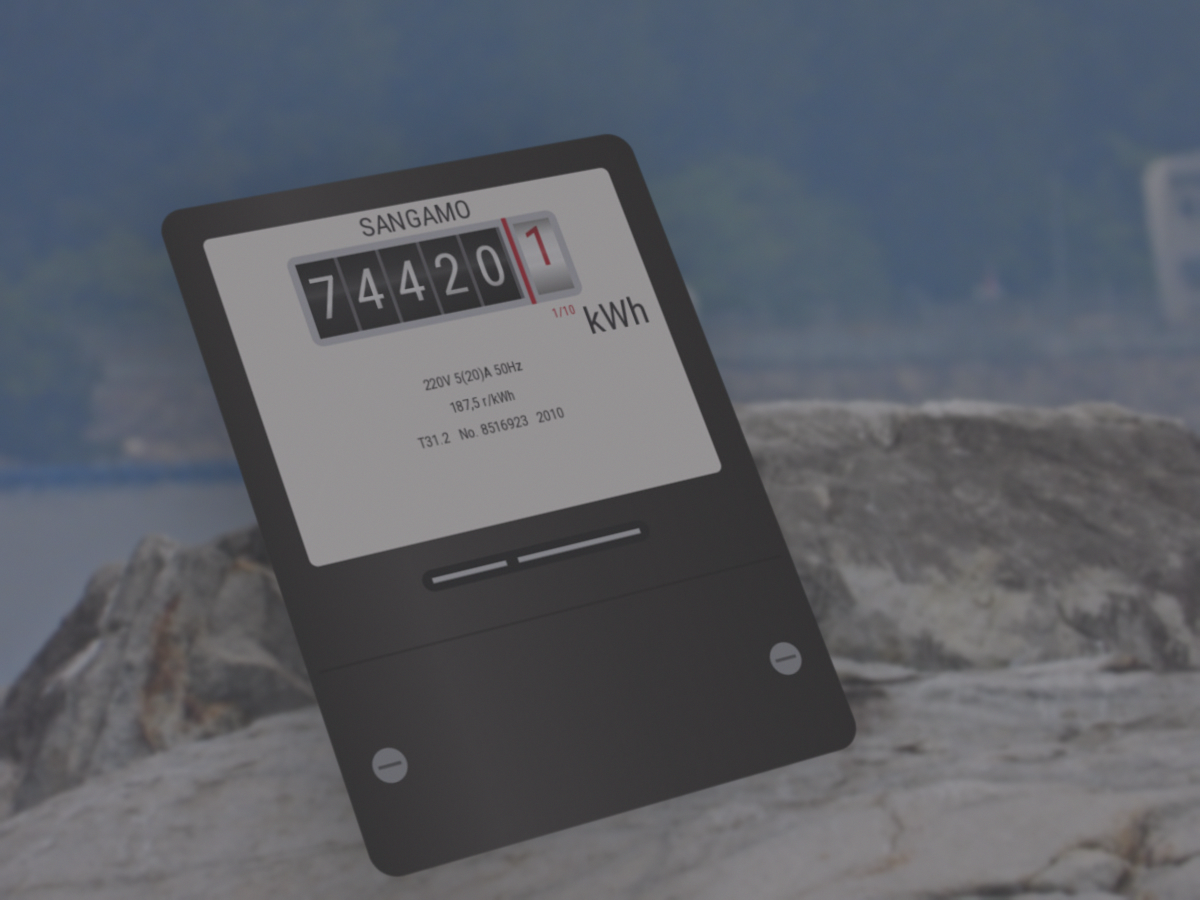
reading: 74420.1,kWh
